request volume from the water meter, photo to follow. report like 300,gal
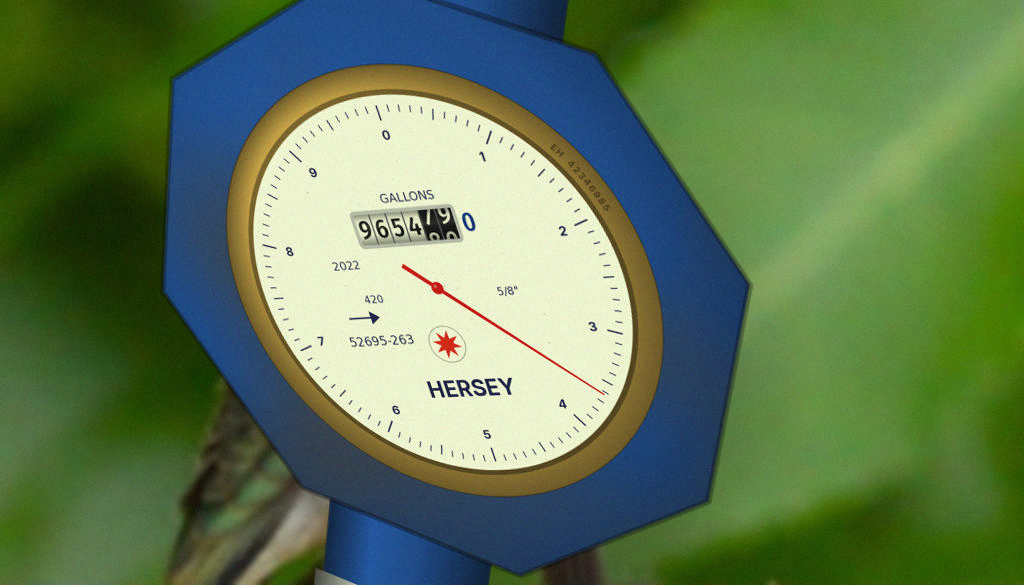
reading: 9654793.6,gal
